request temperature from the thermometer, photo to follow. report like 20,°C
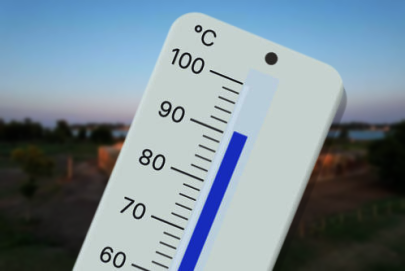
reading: 91,°C
